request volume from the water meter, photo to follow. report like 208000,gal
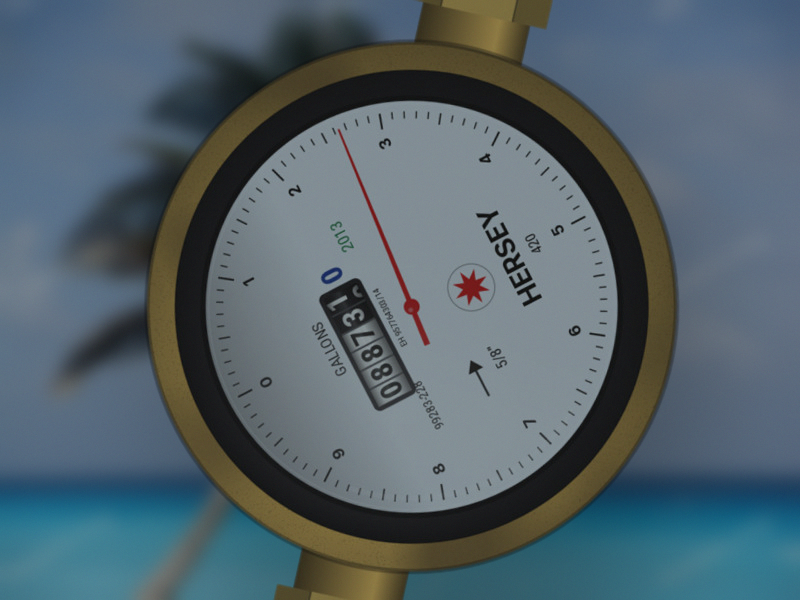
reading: 887312.6,gal
